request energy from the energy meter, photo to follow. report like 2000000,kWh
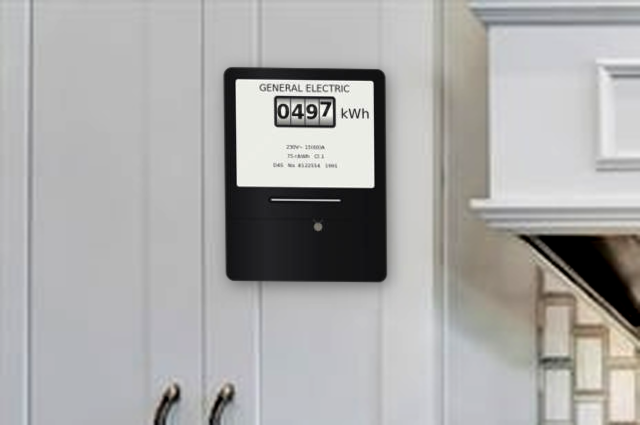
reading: 497,kWh
